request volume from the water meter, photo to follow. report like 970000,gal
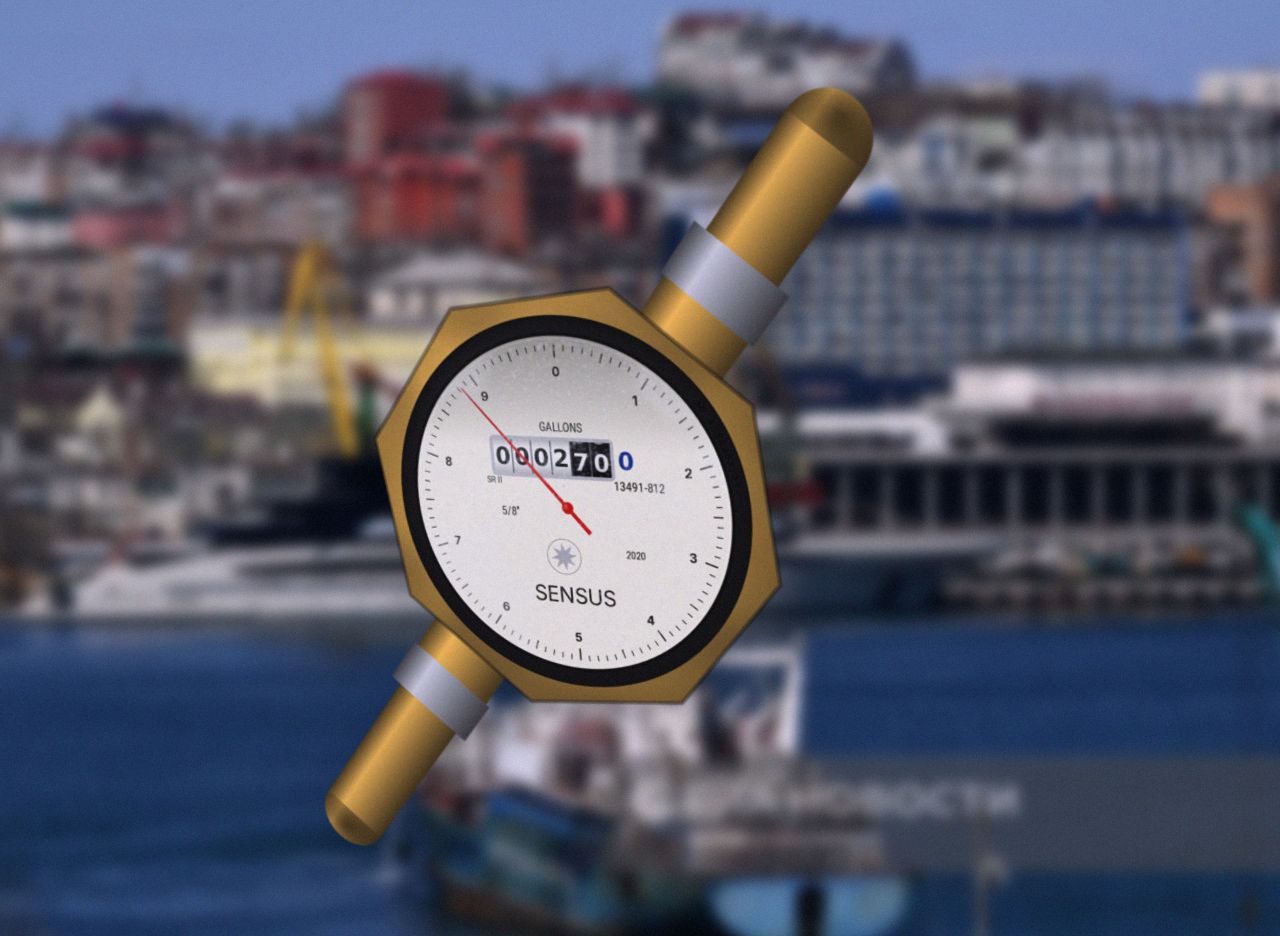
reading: 2698.8,gal
